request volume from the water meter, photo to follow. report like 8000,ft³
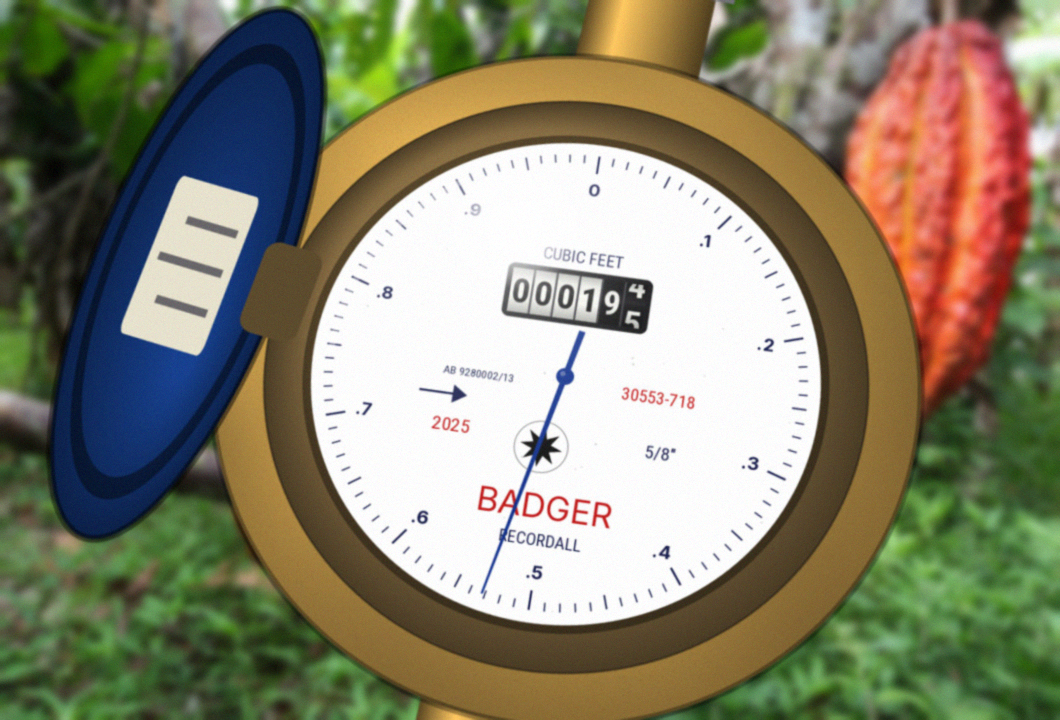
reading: 194.53,ft³
